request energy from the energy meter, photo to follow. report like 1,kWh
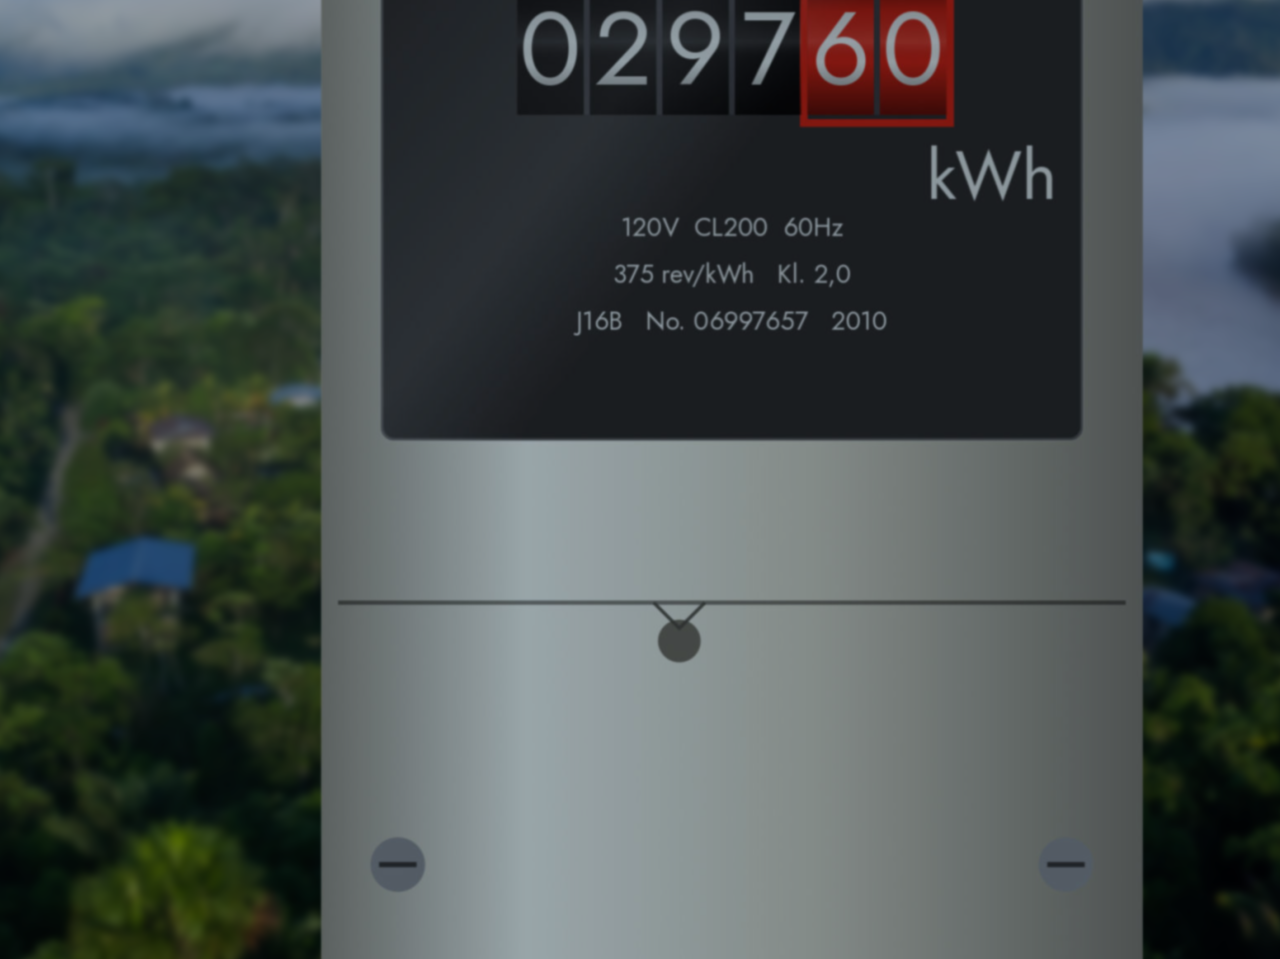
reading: 297.60,kWh
